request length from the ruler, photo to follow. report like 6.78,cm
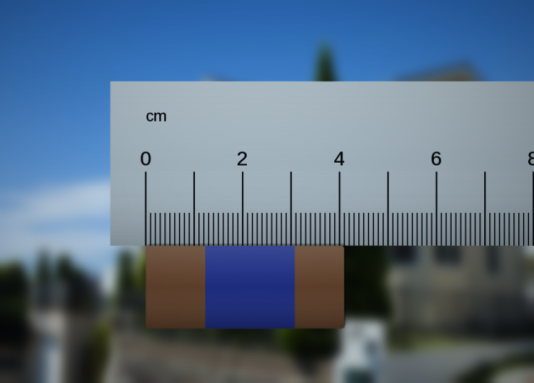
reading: 4.1,cm
